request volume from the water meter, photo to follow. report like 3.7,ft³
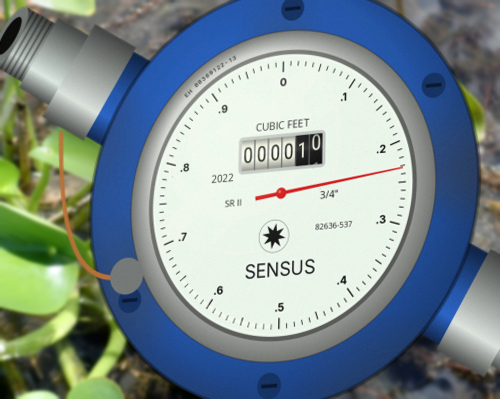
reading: 10.23,ft³
